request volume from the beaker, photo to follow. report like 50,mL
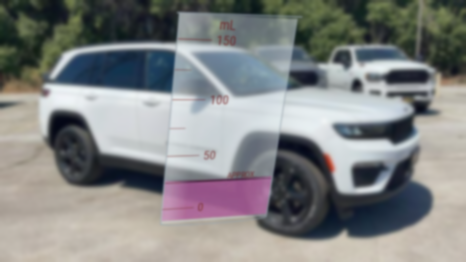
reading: 25,mL
